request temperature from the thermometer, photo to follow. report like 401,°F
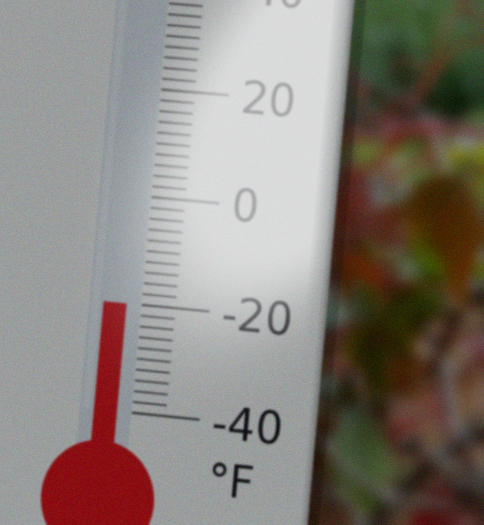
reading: -20,°F
